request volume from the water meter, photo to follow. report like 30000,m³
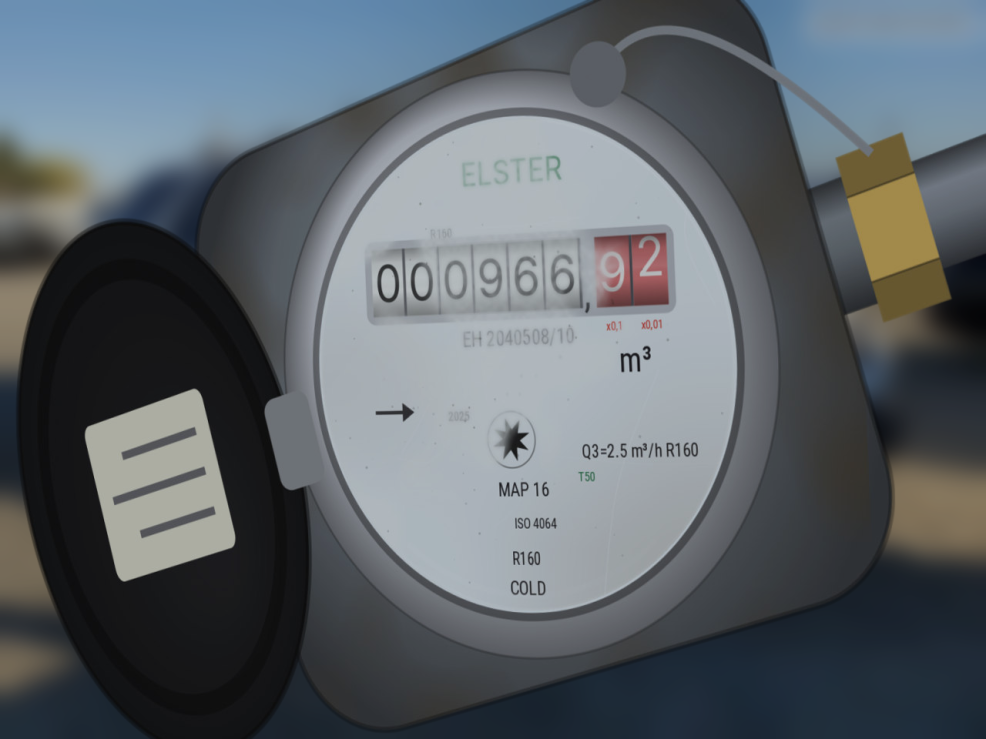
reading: 966.92,m³
